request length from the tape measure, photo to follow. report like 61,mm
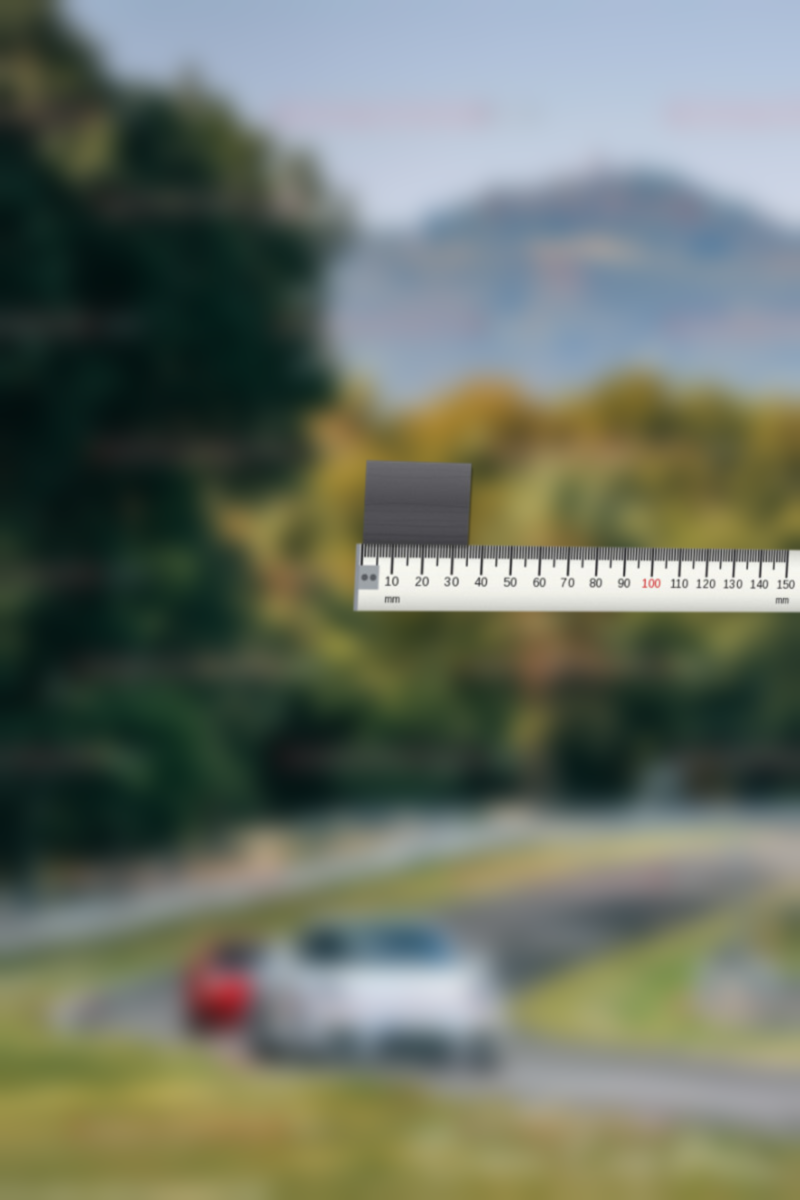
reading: 35,mm
